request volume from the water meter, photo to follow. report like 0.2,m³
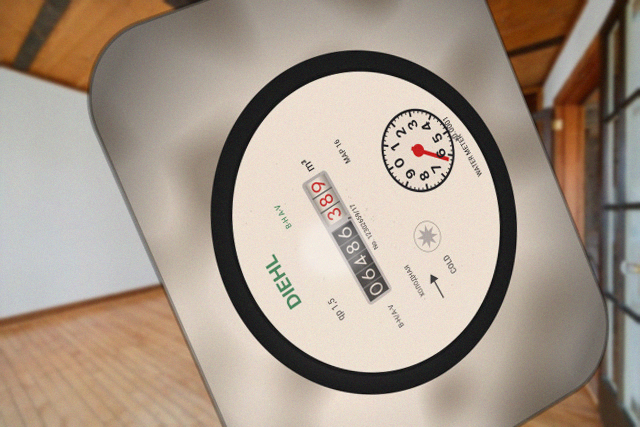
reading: 6486.3896,m³
